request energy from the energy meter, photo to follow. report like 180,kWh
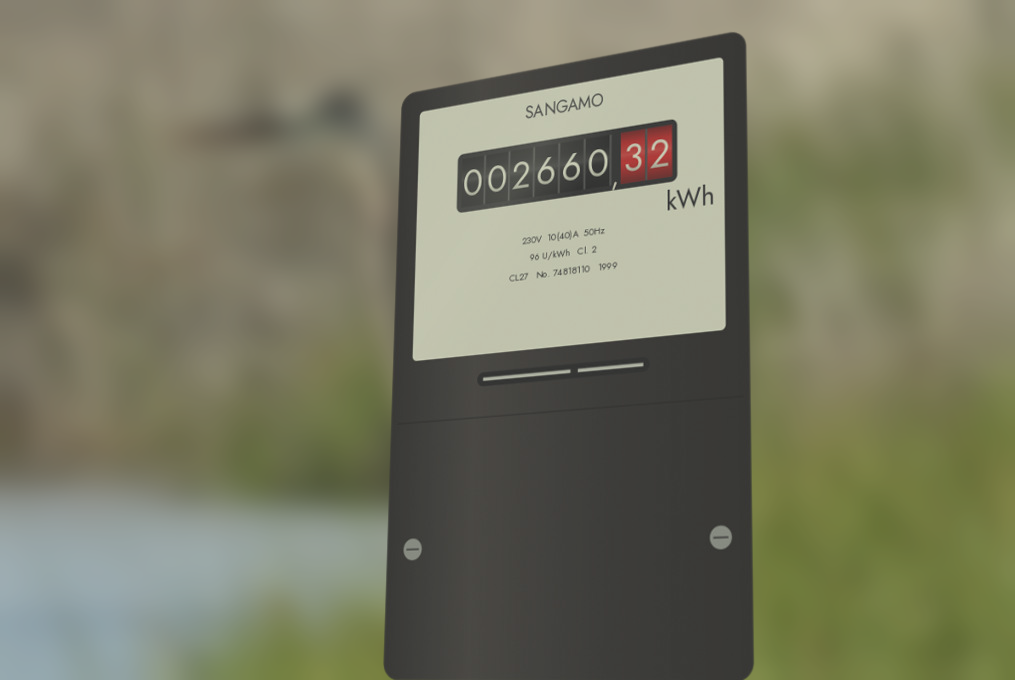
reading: 2660.32,kWh
